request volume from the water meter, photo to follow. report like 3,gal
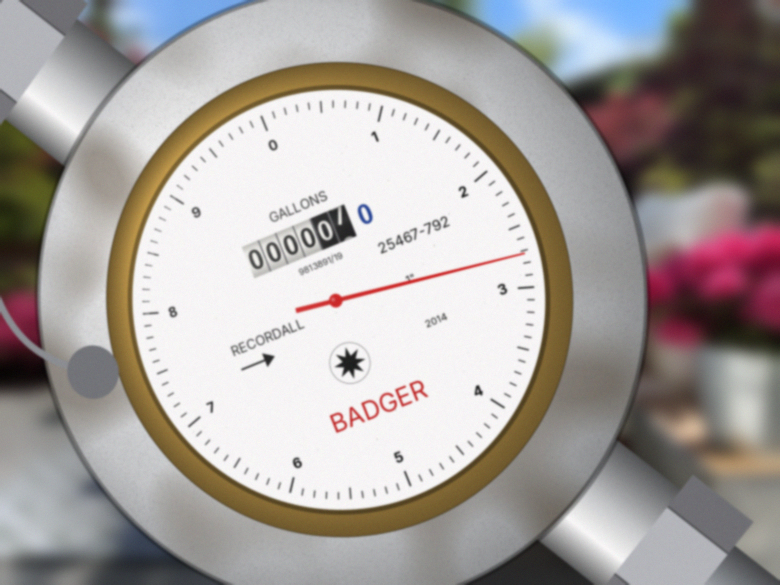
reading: 72.7,gal
